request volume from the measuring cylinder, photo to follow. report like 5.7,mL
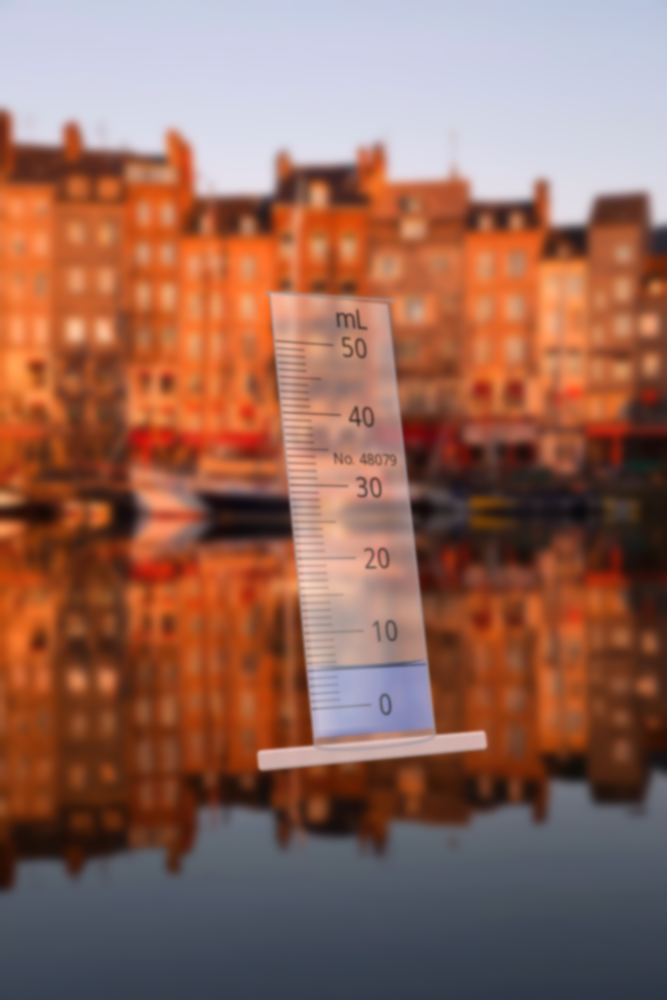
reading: 5,mL
